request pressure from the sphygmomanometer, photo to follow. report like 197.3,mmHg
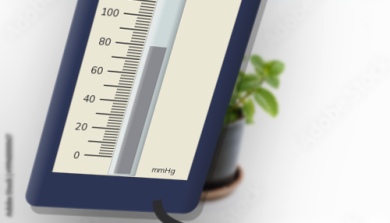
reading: 80,mmHg
